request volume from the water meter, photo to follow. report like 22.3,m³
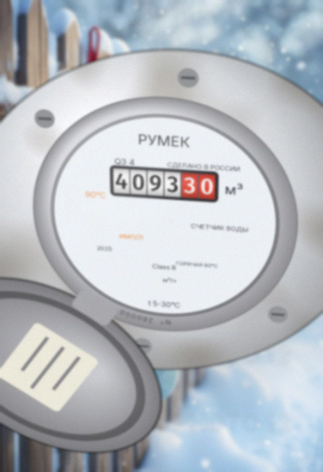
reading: 4093.30,m³
